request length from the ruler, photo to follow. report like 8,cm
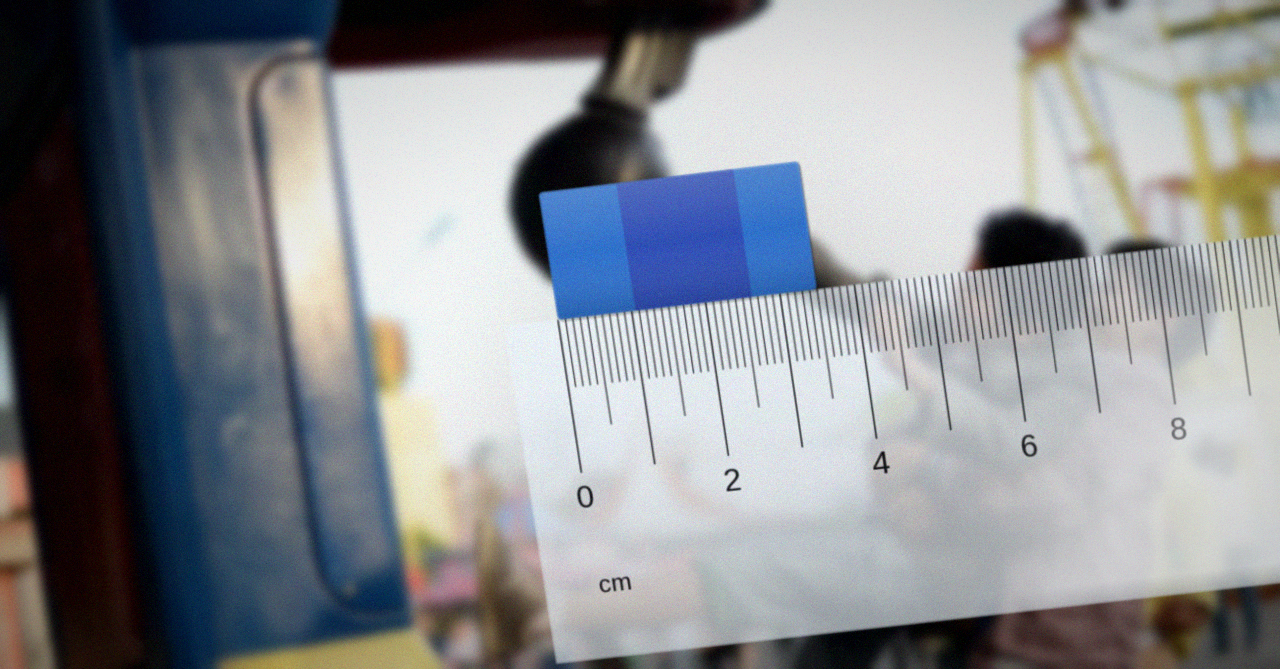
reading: 3.5,cm
